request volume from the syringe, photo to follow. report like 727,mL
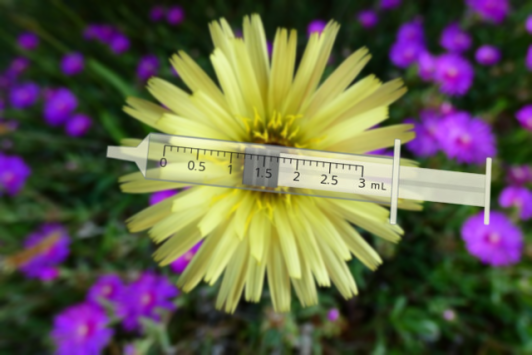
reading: 1.2,mL
